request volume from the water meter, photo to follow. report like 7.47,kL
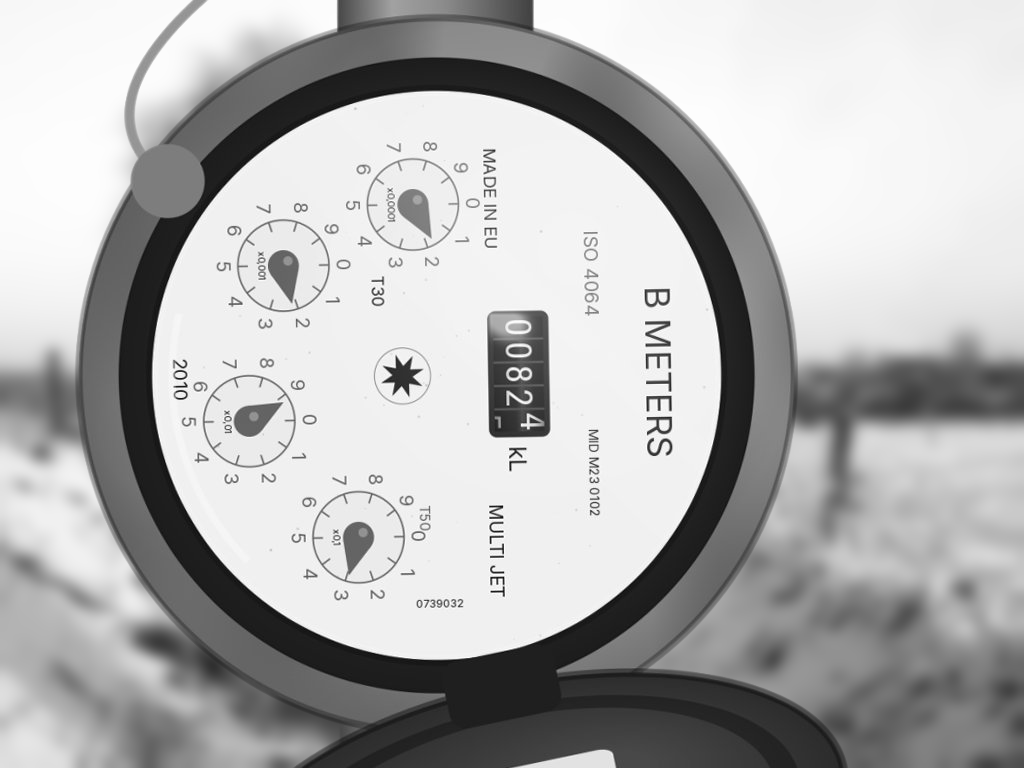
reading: 824.2921,kL
